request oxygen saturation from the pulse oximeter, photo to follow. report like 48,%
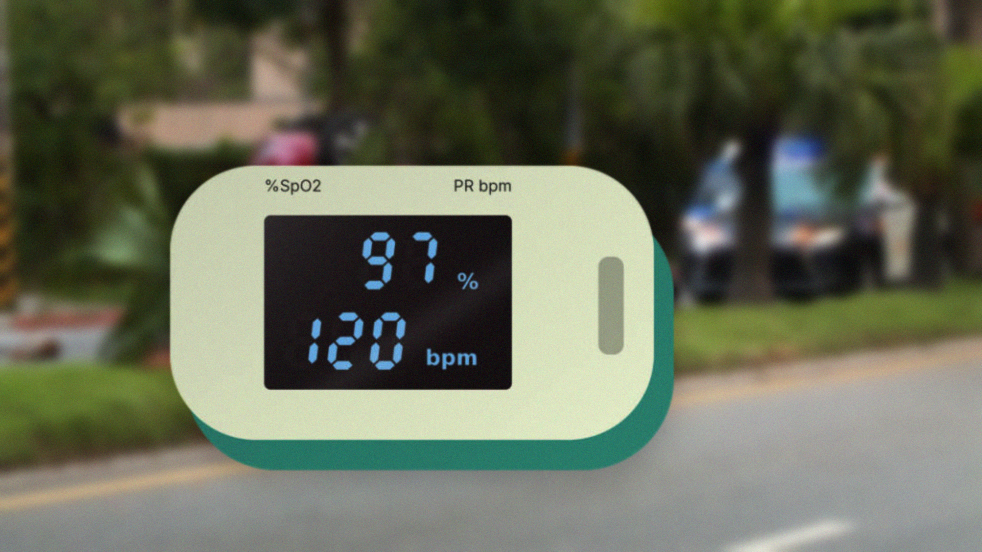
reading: 97,%
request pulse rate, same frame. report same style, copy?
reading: 120,bpm
